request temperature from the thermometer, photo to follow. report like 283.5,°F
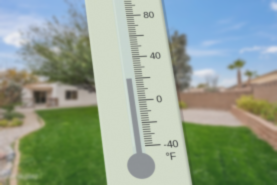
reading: 20,°F
